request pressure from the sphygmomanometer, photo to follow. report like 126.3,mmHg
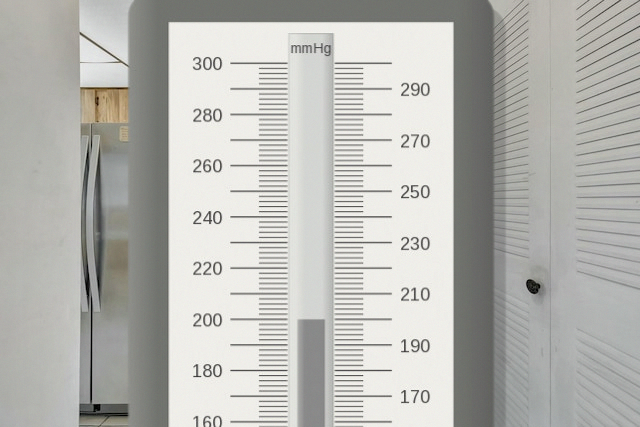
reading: 200,mmHg
